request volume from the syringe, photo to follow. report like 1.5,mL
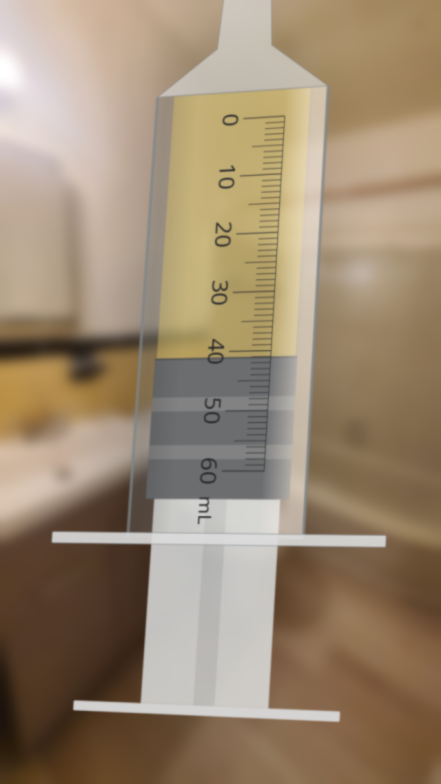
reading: 41,mL
